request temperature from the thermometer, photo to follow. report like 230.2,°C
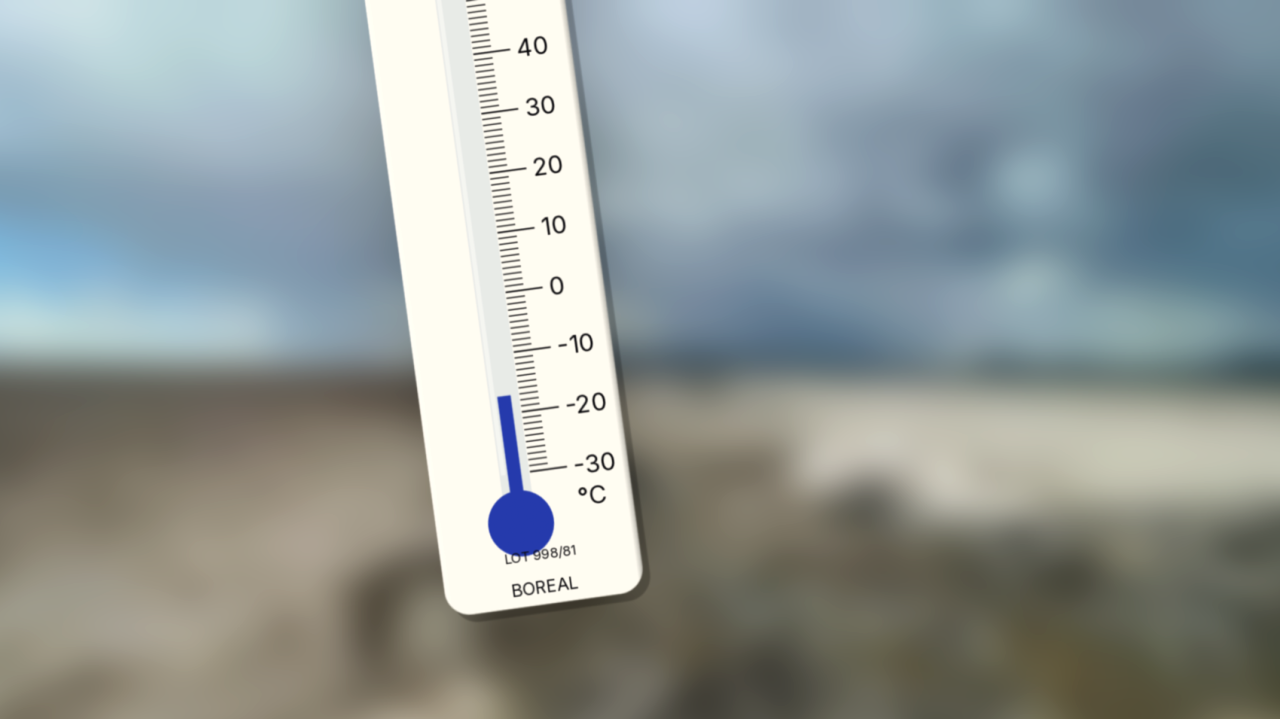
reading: -17,°C
